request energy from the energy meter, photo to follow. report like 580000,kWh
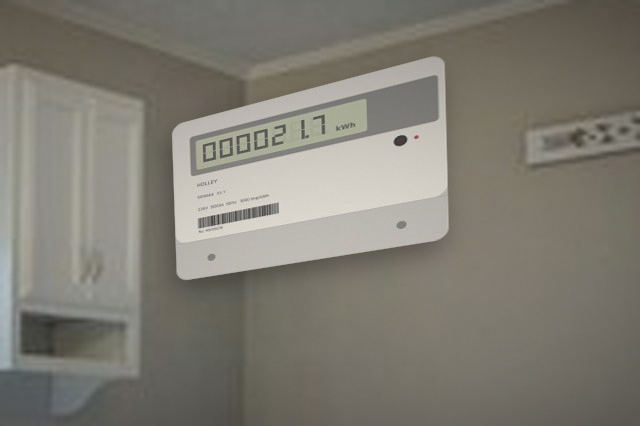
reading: 21.7,kWh
